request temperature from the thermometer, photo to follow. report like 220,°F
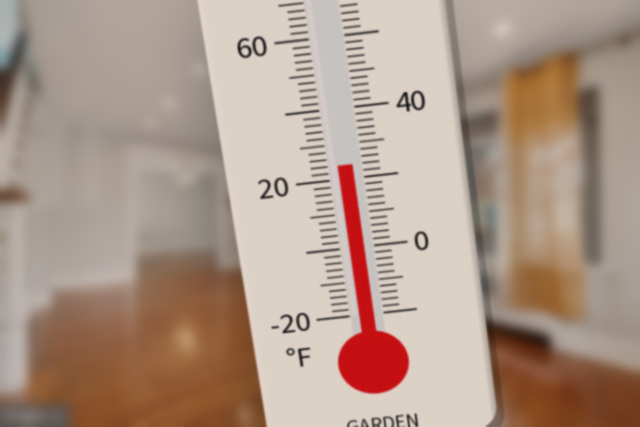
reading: 24,°F
